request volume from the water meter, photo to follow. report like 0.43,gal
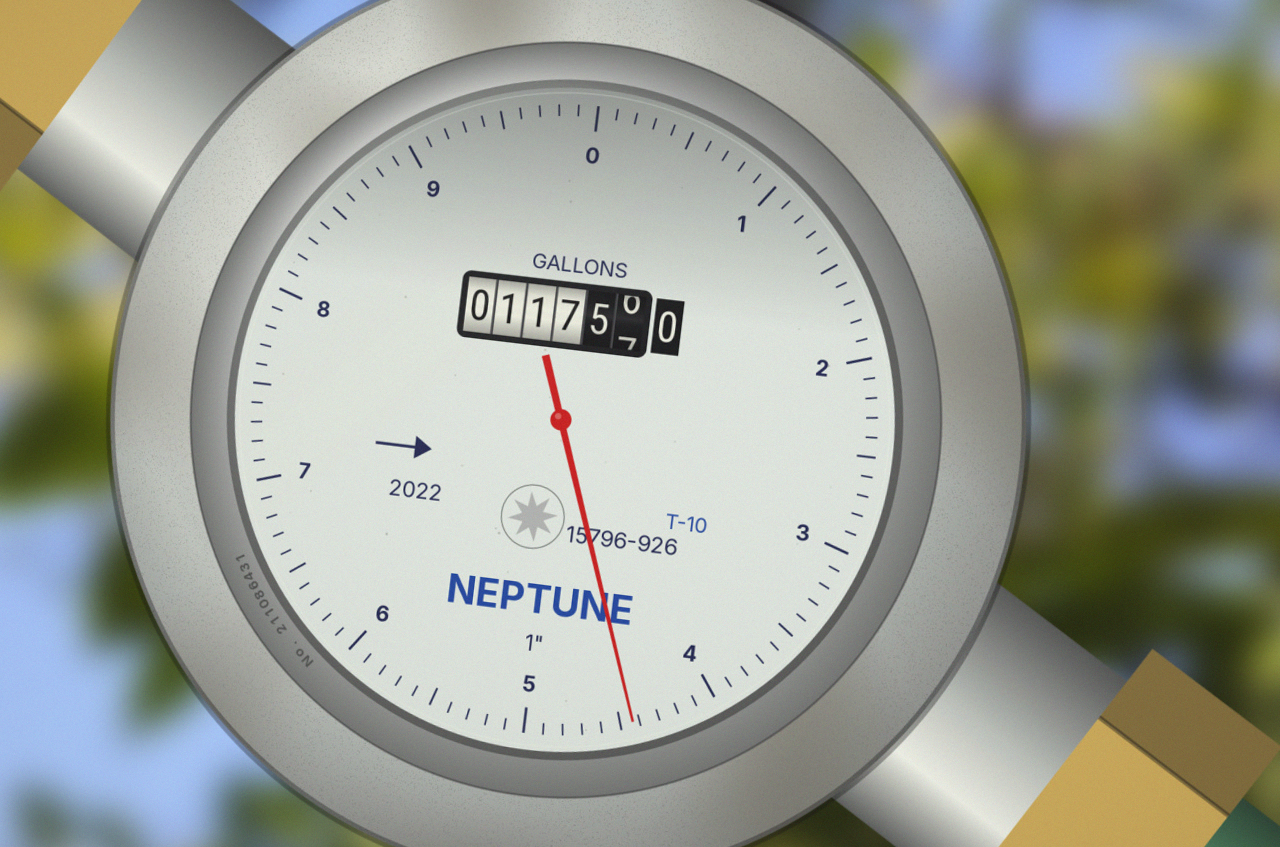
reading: 117564.4,gal
